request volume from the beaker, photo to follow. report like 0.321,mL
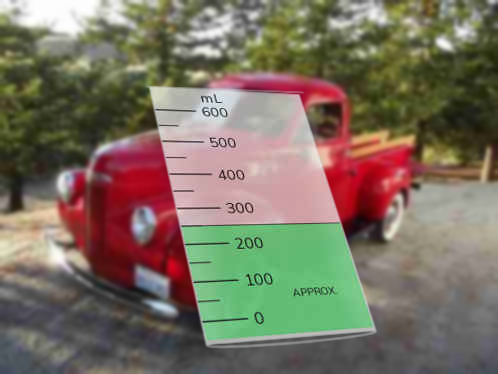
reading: 250,mL
